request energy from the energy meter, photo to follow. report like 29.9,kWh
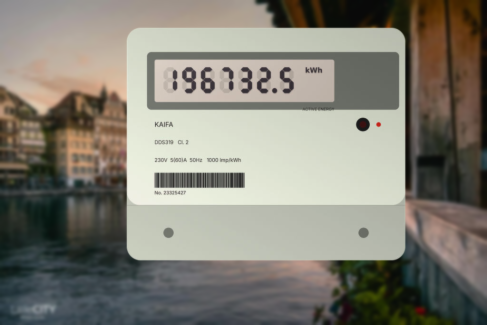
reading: 196732.5,kWh
